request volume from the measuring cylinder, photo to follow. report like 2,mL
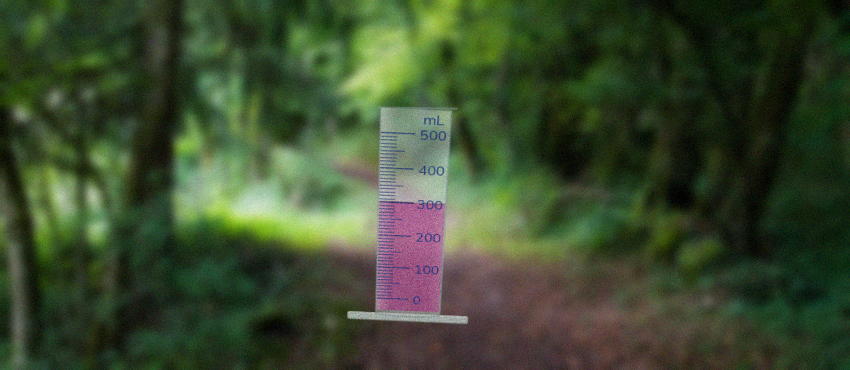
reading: 300,mL
